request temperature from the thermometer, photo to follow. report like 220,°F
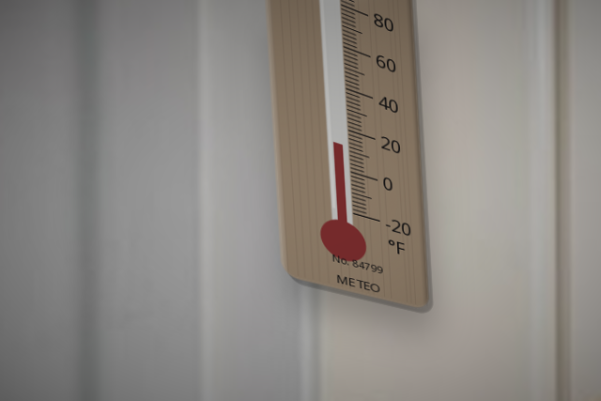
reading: 12,°F
